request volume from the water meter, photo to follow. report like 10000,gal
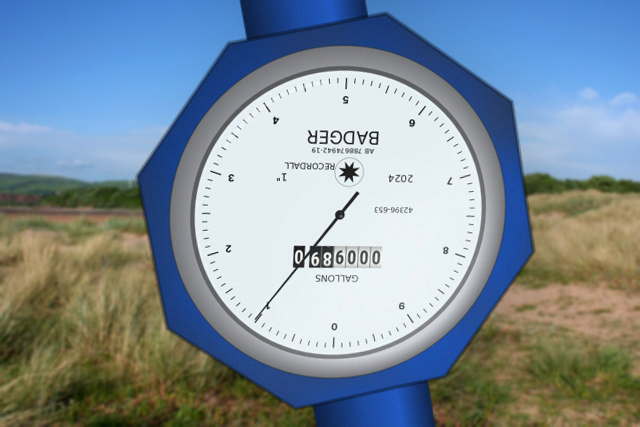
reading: 9891.0,gal
